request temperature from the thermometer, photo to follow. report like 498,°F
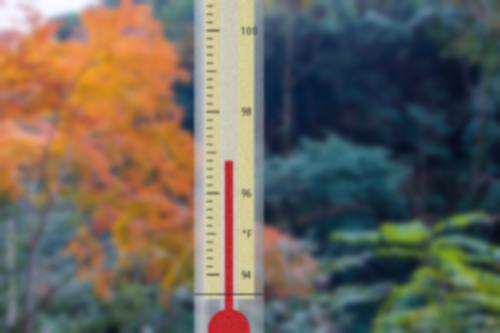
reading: 96.8,°F
